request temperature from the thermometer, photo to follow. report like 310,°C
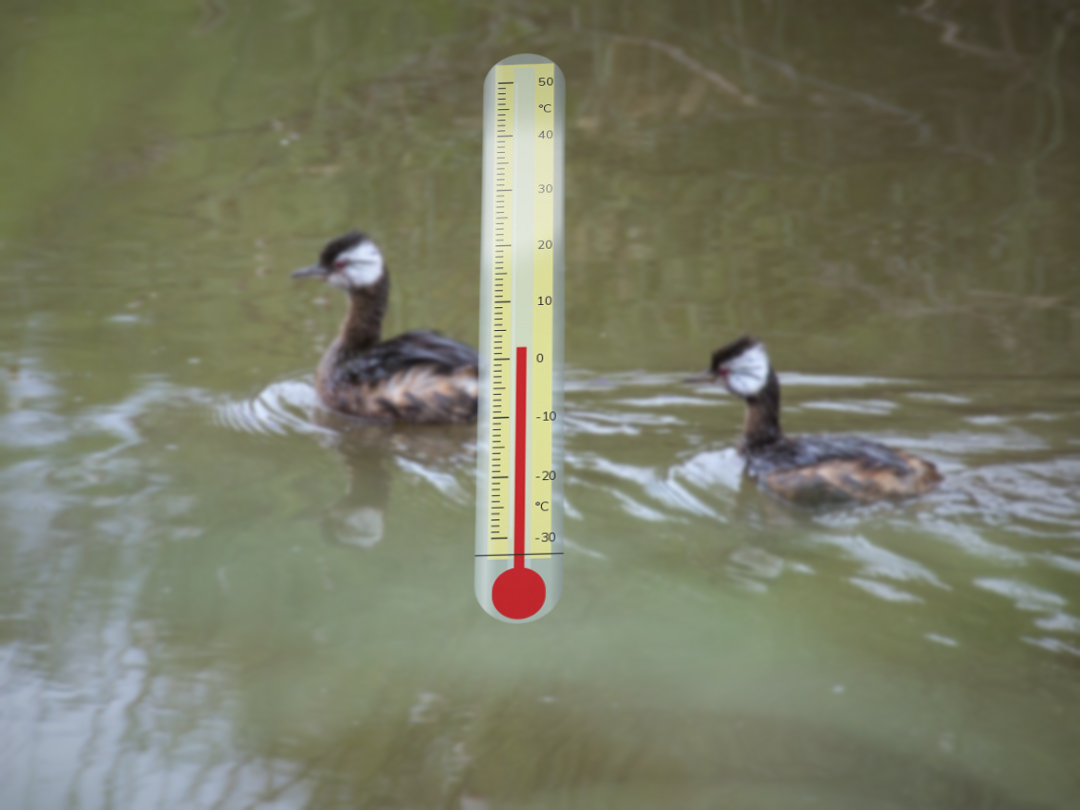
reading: 2,°C
